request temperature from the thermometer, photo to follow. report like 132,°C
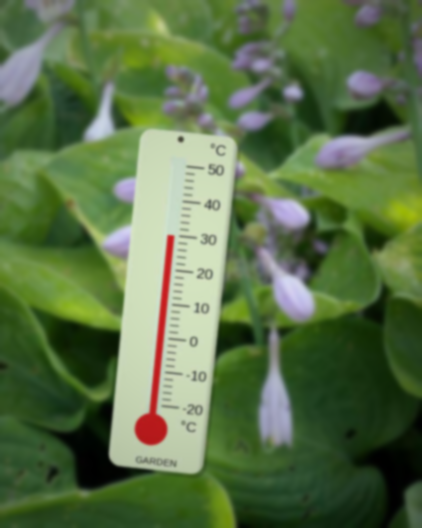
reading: 30,°C
